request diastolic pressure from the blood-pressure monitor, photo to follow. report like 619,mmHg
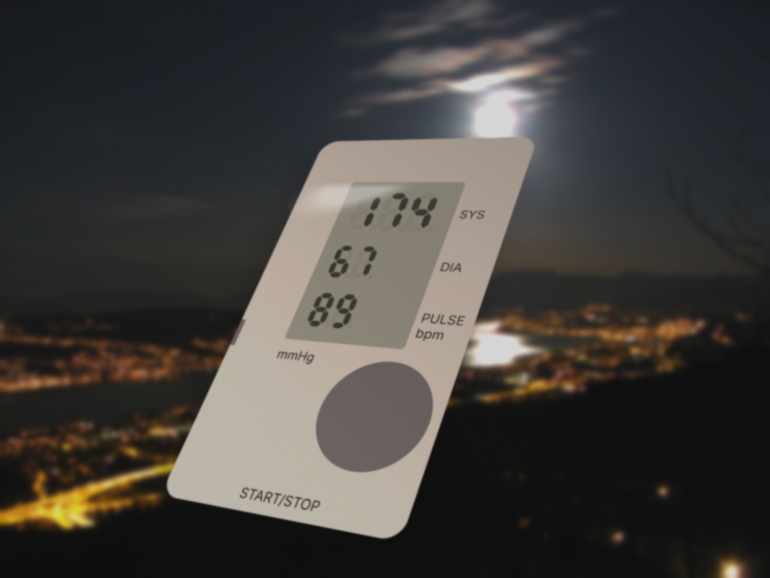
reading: 67,mmHg
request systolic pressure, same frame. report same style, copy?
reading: 174,mmHg
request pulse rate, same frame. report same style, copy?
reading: 89,bpm
